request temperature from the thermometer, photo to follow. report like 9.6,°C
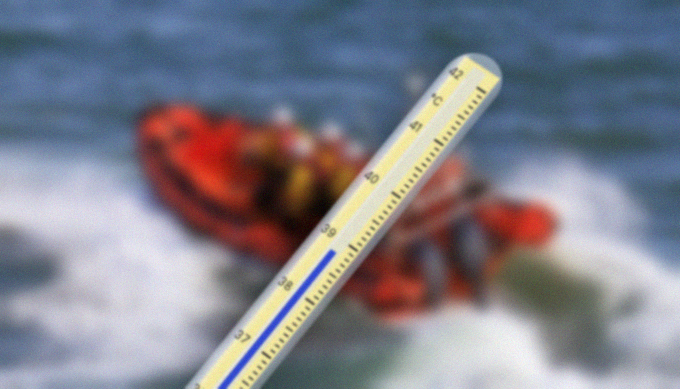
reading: 38.8,°C
